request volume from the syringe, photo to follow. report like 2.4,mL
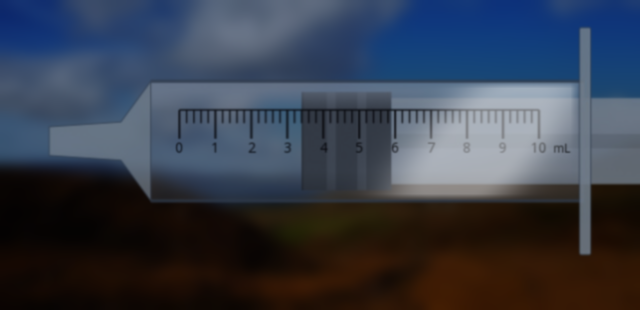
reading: 3.4,mL
